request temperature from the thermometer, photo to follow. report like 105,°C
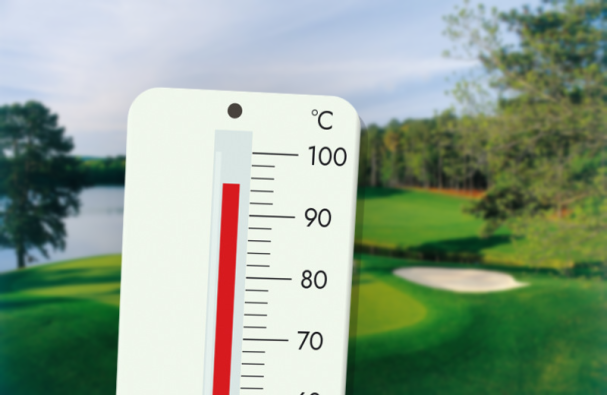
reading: 95,°C
